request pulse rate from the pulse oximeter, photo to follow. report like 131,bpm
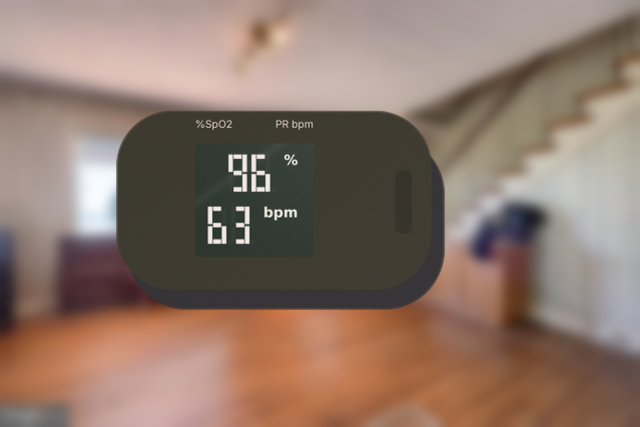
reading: 63,bpm
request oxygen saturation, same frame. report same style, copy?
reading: 96,%
